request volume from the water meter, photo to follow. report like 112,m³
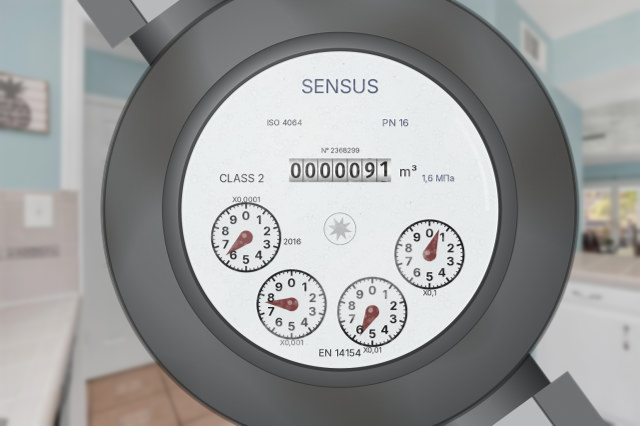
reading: 91.0576,m³
